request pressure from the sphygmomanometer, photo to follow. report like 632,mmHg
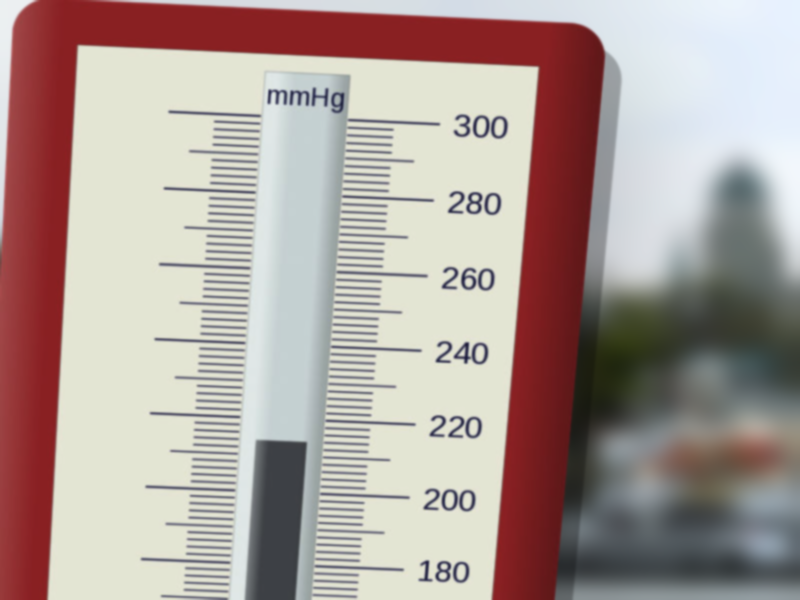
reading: 214,mmHg
